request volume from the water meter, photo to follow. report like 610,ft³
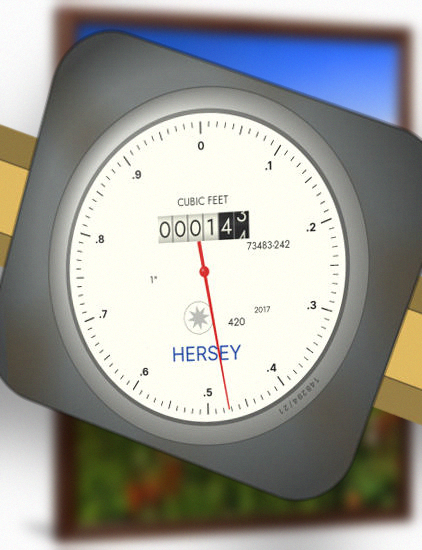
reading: 143.47,ft³
